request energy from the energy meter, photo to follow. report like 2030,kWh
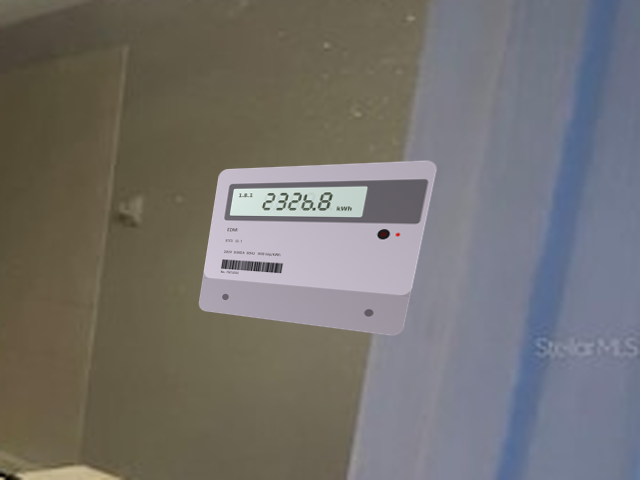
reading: 2326.8,kWh
